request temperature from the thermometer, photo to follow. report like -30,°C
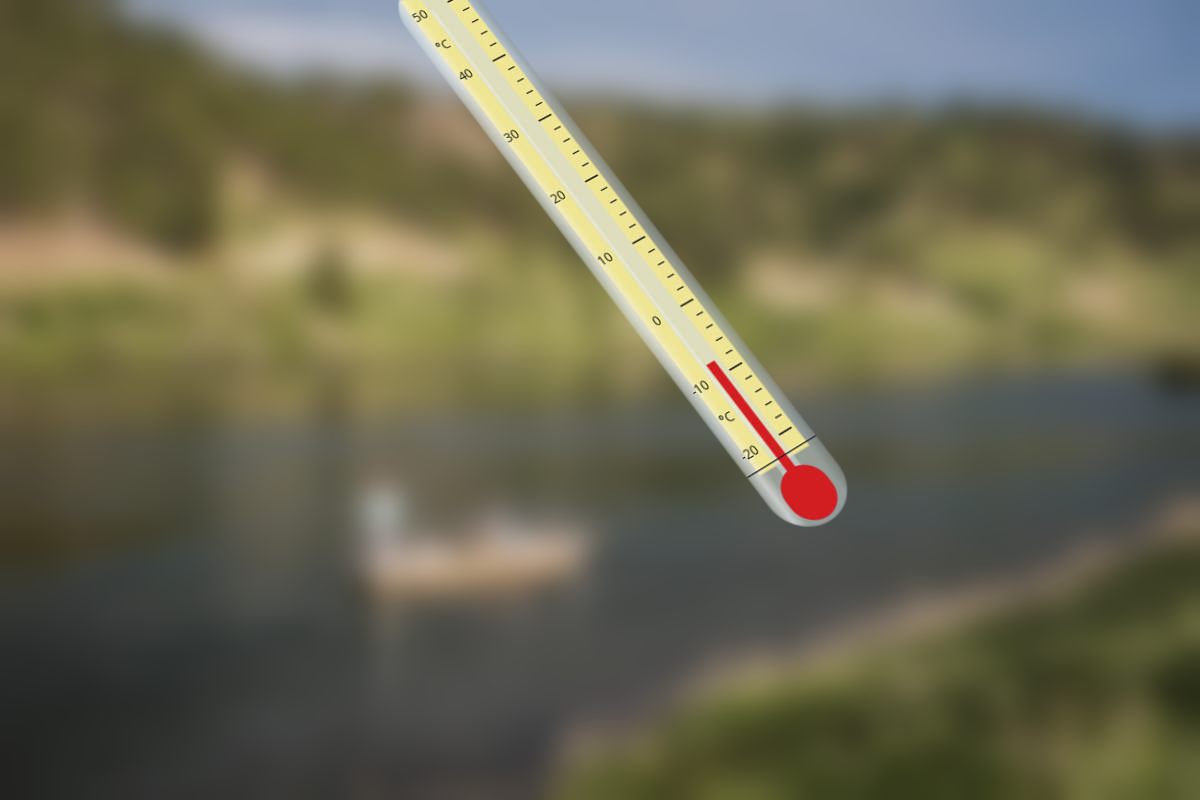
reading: -8,°C
